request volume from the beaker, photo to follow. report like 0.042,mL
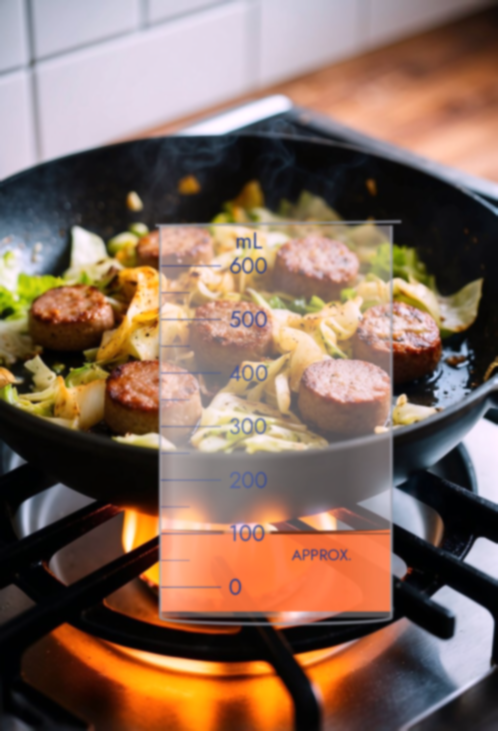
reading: 100,mL
